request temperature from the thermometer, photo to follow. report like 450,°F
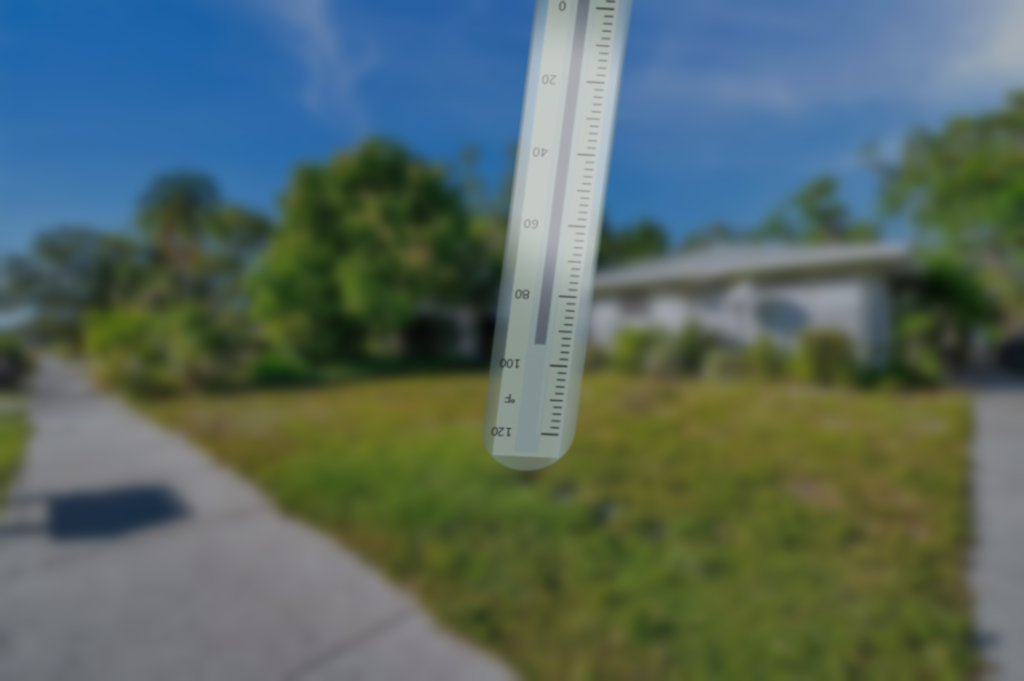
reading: 94,°F
